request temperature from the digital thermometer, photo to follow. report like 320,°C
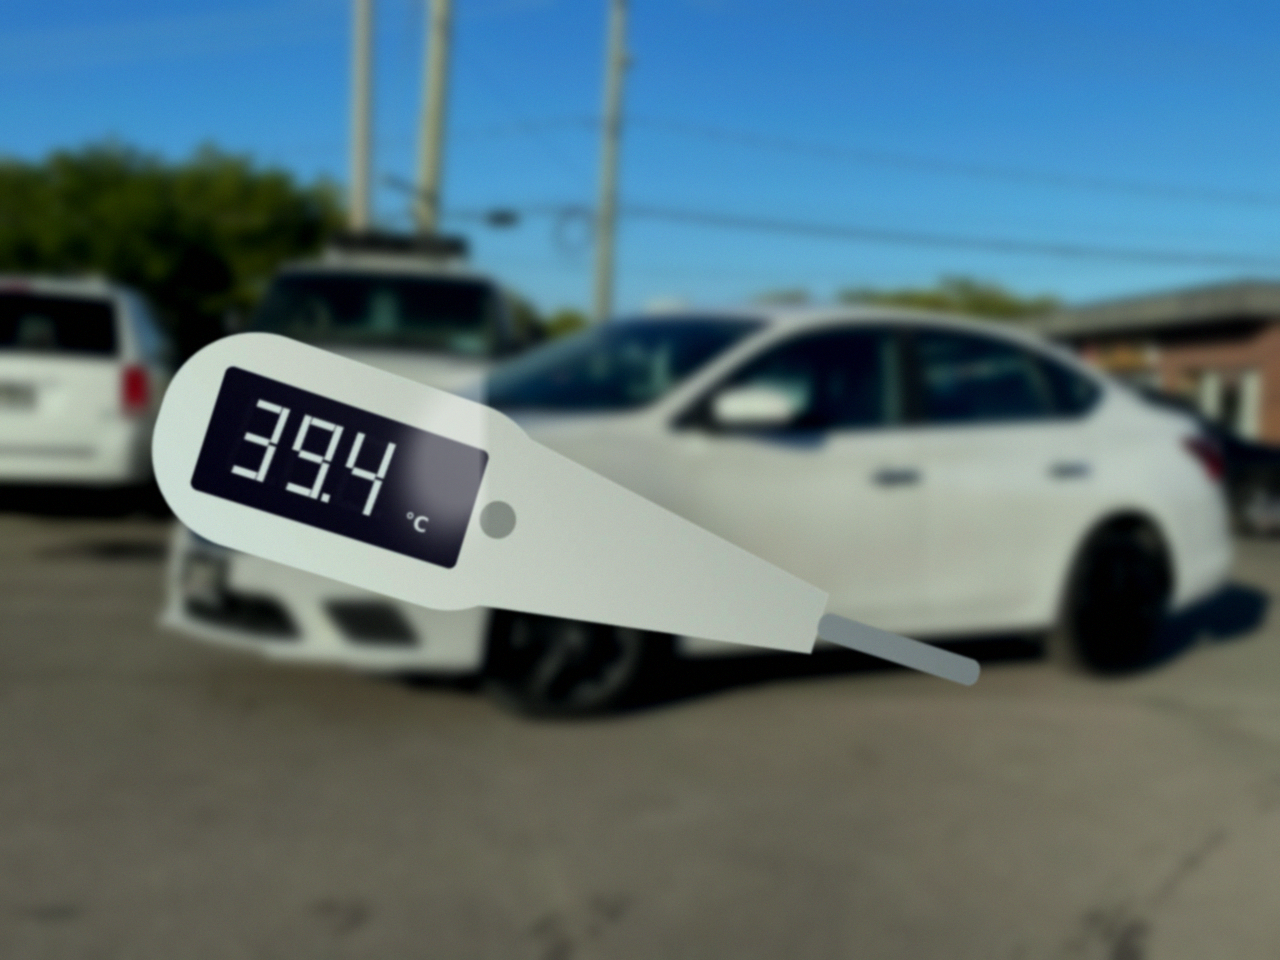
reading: 39.4,°C
